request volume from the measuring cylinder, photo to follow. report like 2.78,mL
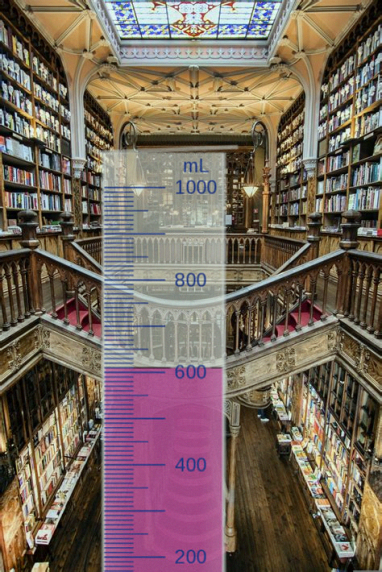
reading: 610,mL
